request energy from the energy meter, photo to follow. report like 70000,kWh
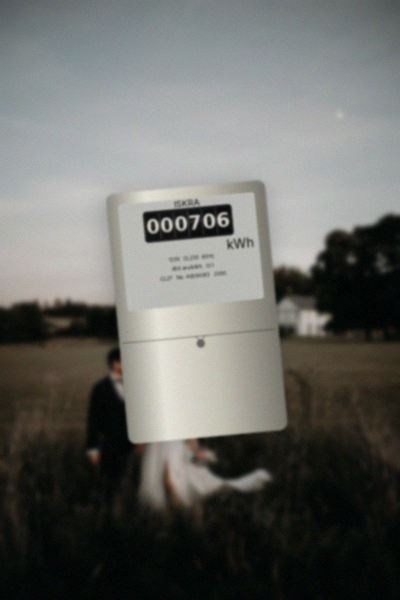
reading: 706,kWh
